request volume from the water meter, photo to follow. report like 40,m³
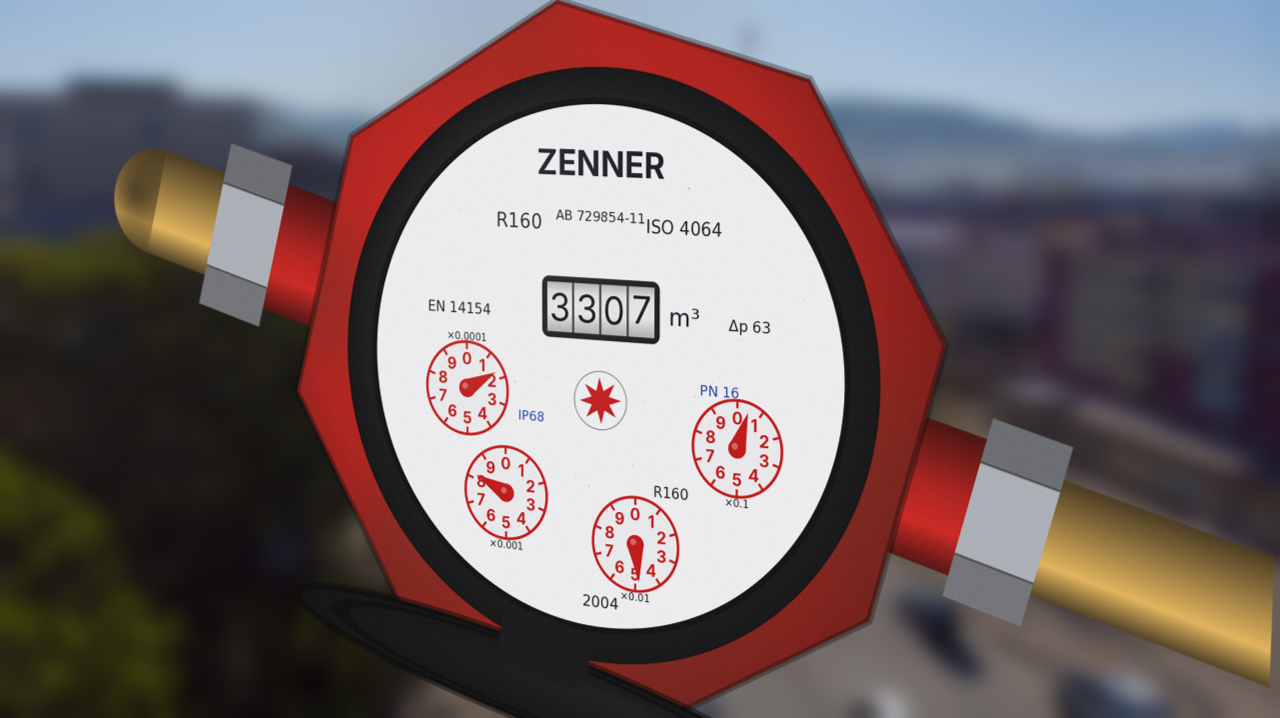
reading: 3307.0481,m³
